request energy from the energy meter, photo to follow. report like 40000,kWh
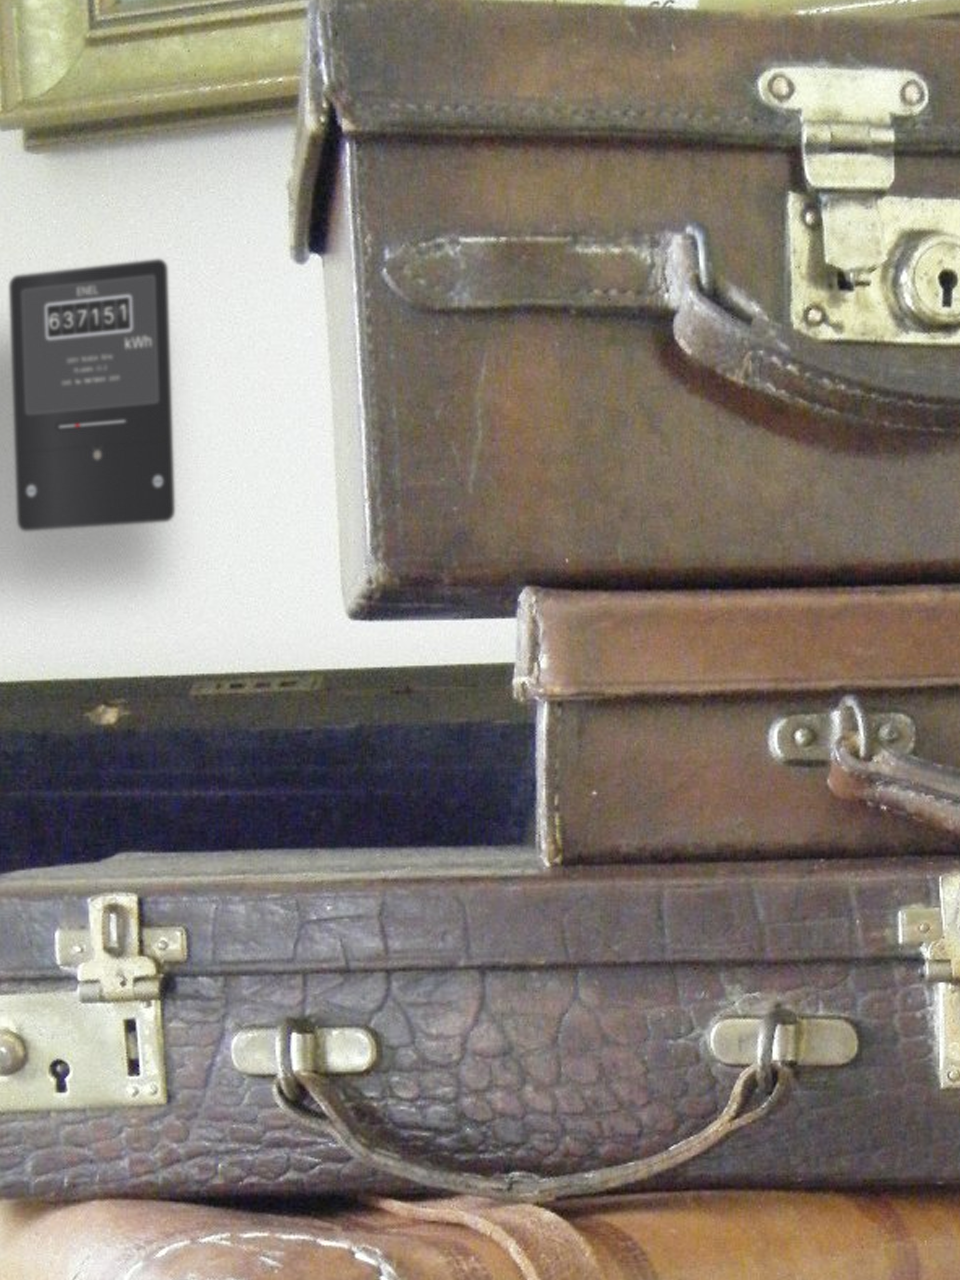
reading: 637151,kWh
